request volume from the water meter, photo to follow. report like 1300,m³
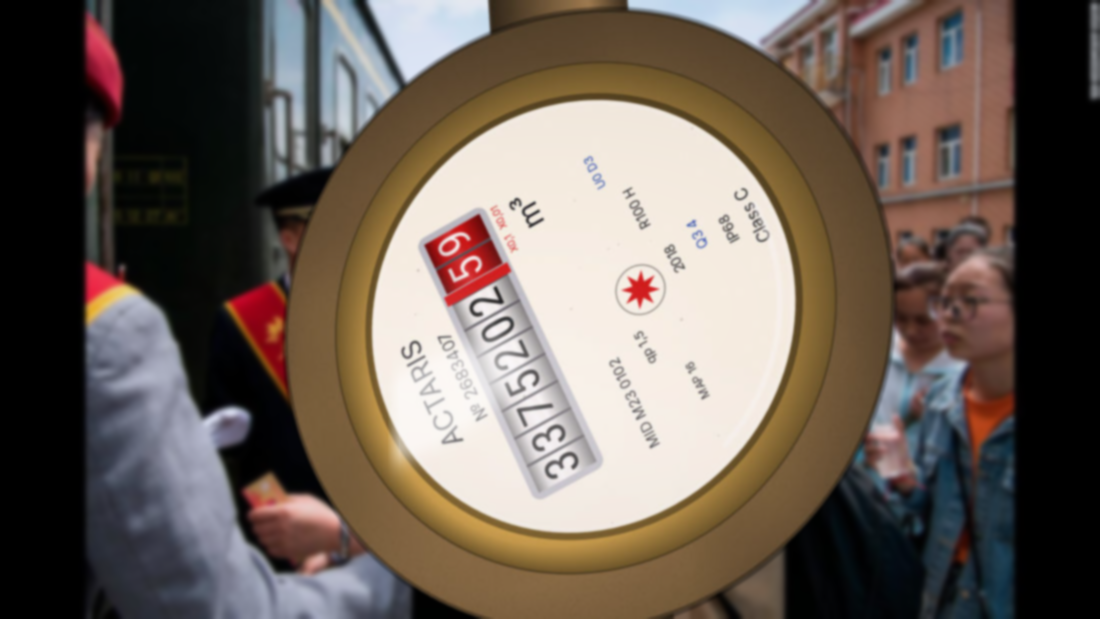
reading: 3375202.59,m³
